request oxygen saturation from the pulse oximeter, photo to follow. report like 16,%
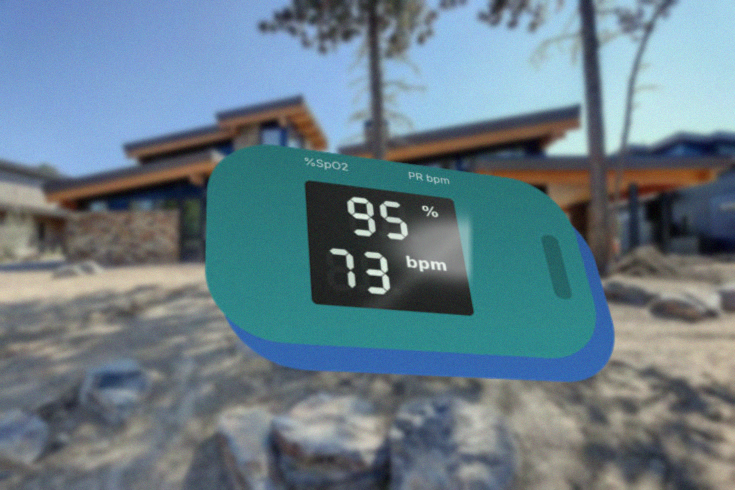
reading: 95,%
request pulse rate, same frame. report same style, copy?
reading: 73,bpm
